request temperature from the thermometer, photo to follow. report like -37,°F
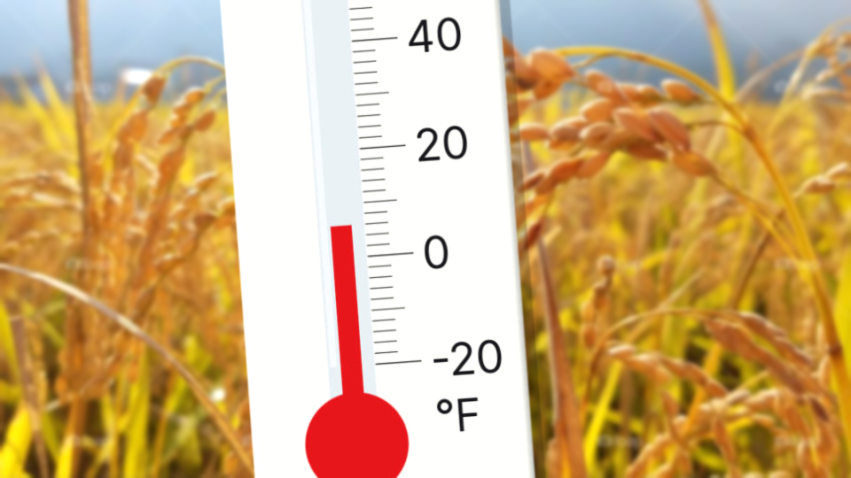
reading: 6,°F
